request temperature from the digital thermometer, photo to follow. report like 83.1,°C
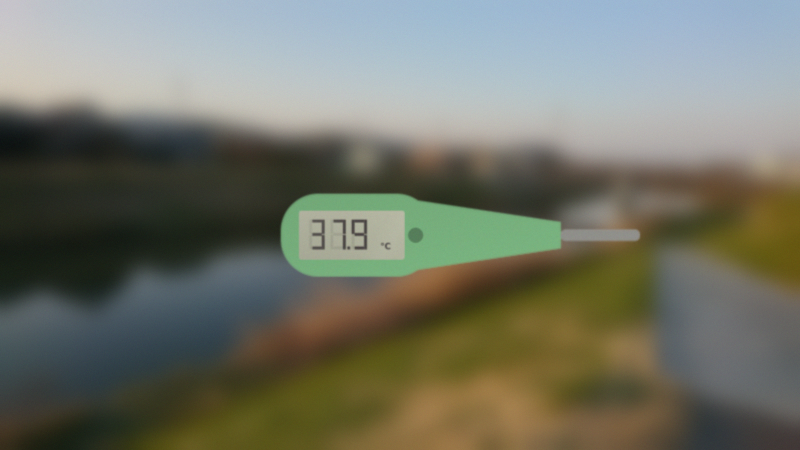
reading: 37.9,°C
